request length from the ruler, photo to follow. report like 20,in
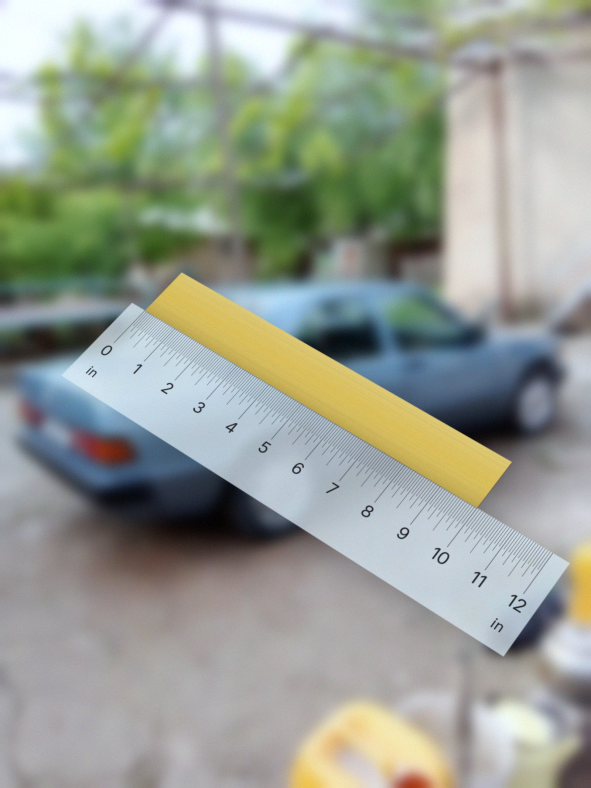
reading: 10,in
